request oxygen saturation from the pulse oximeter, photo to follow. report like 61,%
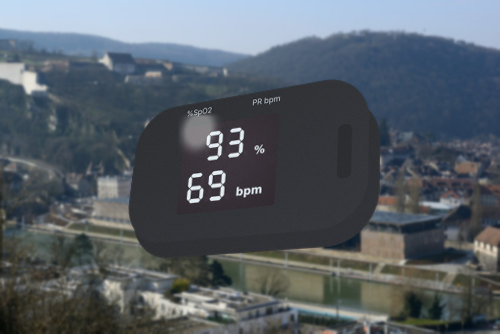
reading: 93,%
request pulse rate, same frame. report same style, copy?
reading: 69,bpm
